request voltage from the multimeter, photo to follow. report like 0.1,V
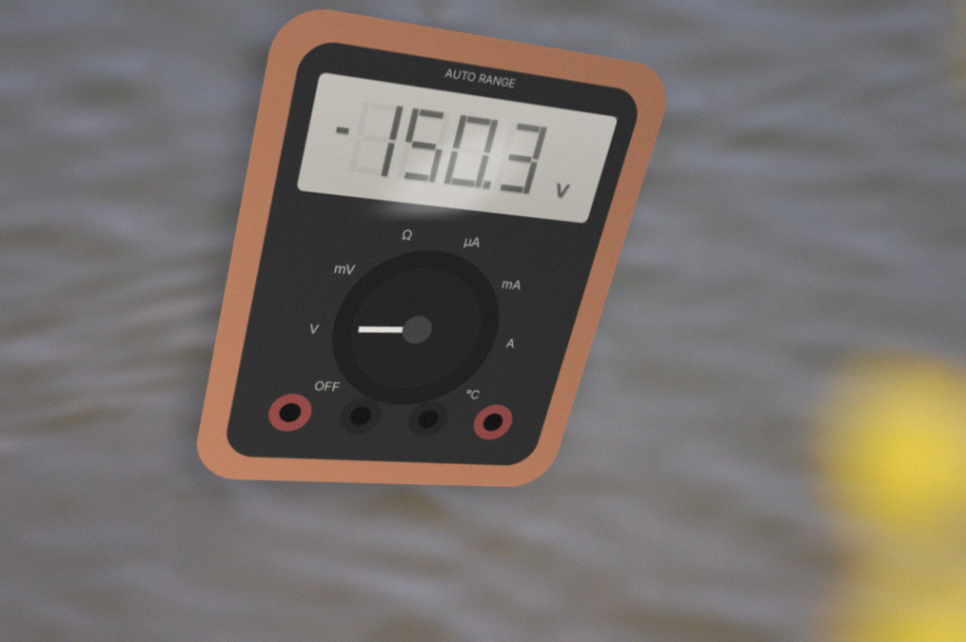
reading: -150.3,V
